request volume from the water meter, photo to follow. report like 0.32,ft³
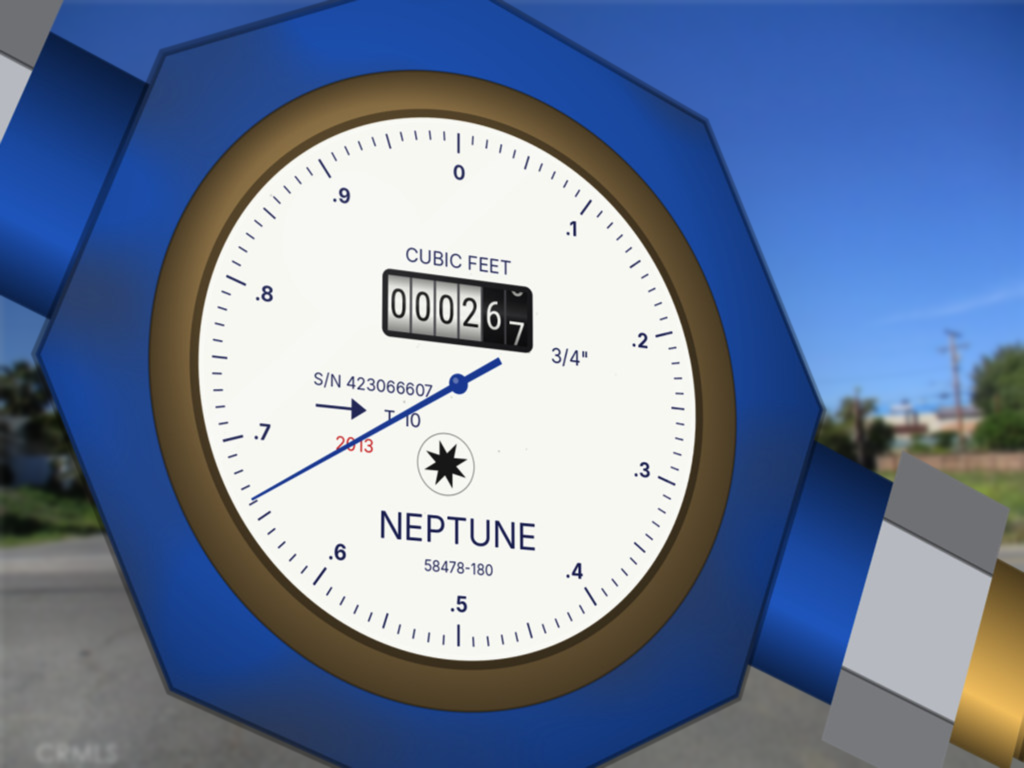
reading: 266.66,ft³
